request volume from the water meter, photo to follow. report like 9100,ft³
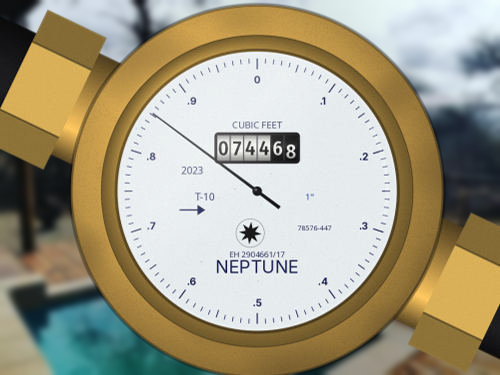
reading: 74467.85,ft³
